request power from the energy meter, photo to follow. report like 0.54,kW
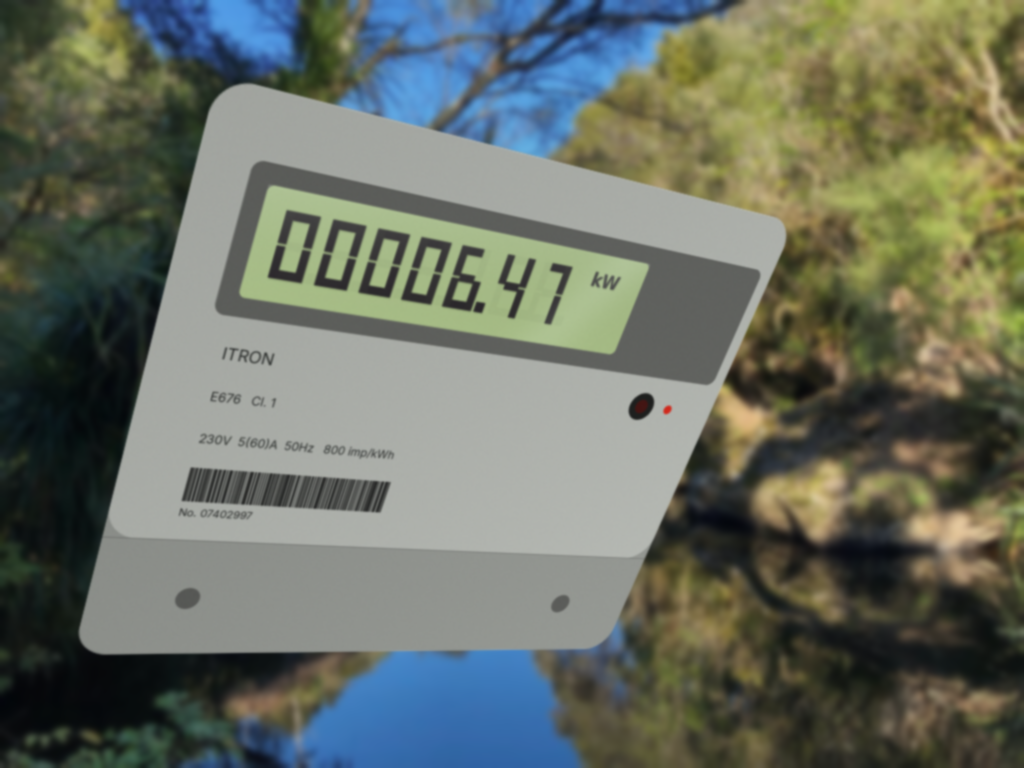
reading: 6.47,kW
